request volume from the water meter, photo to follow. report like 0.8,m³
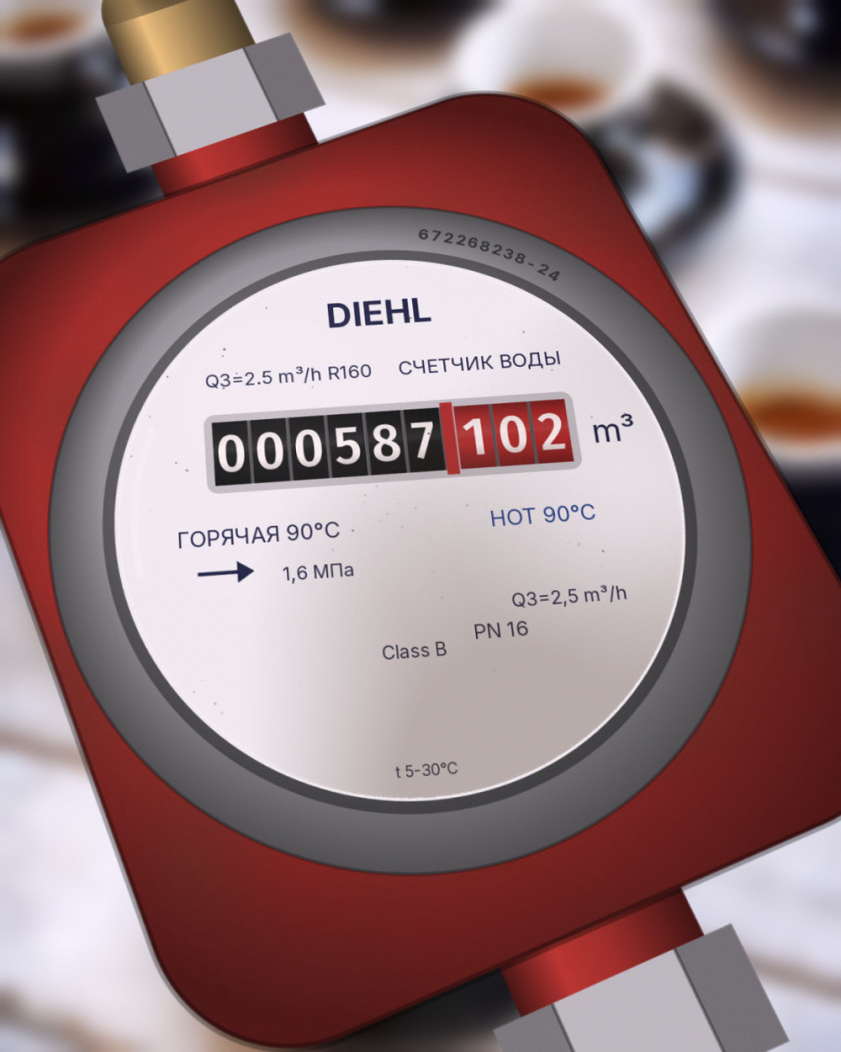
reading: 587.102,m³
